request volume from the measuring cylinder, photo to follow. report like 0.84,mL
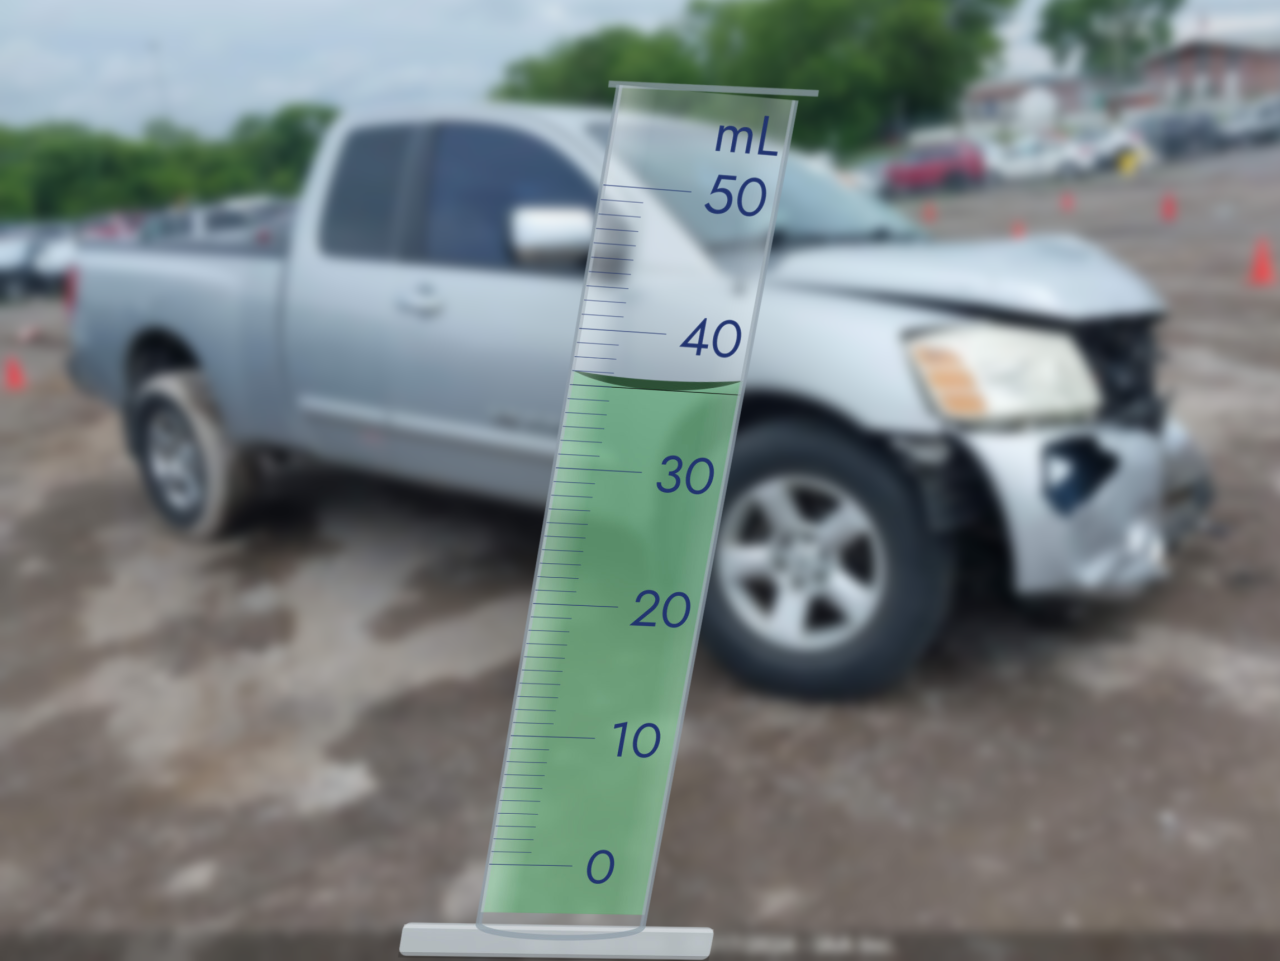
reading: 36,mL
